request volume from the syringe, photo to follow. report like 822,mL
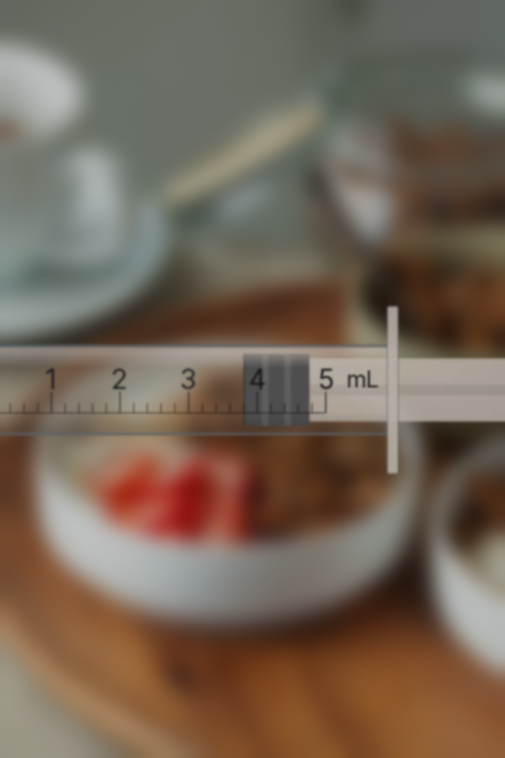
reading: 3.8,mL
